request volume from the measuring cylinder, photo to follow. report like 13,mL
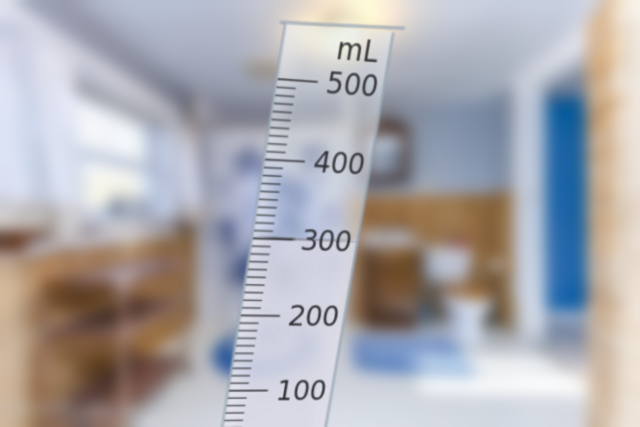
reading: 300,mL
